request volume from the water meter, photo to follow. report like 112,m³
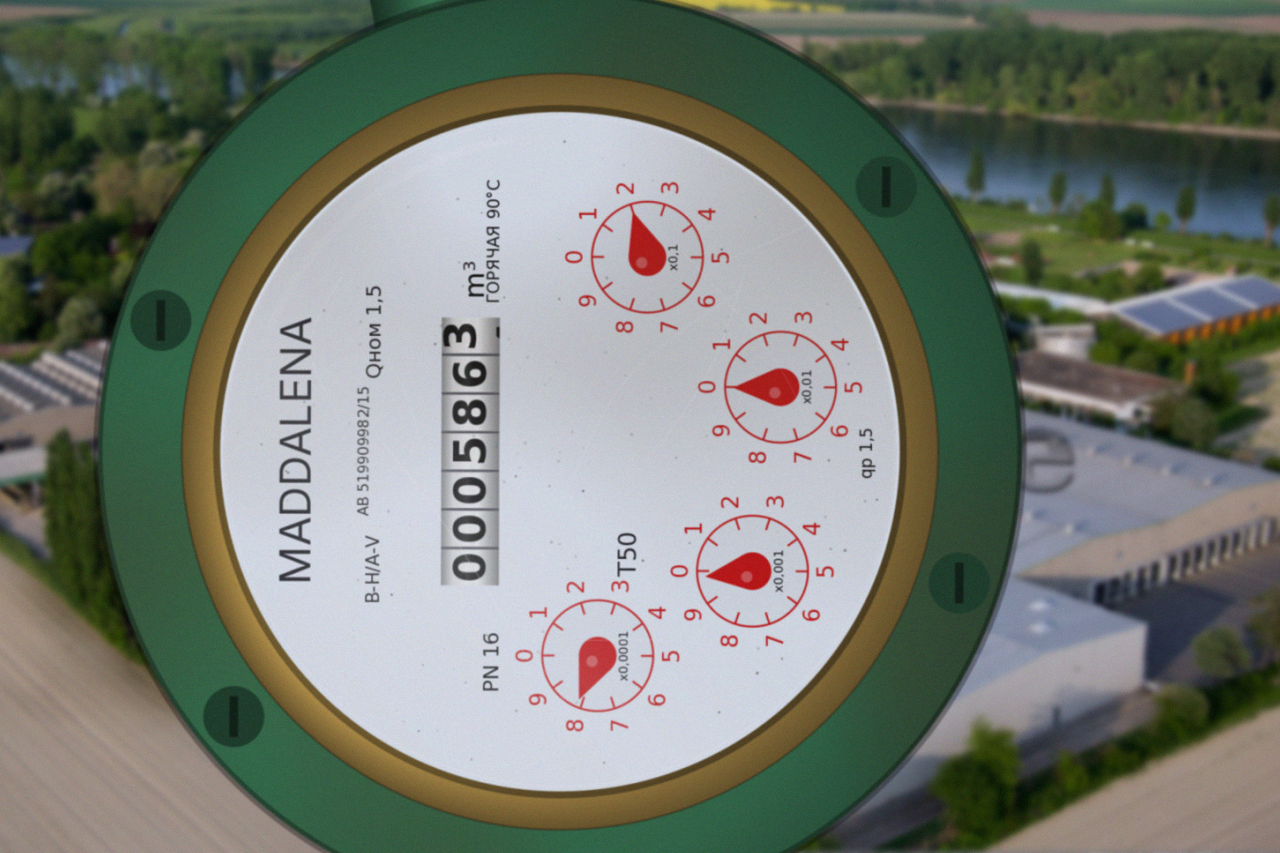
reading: 5863.1998,m³
